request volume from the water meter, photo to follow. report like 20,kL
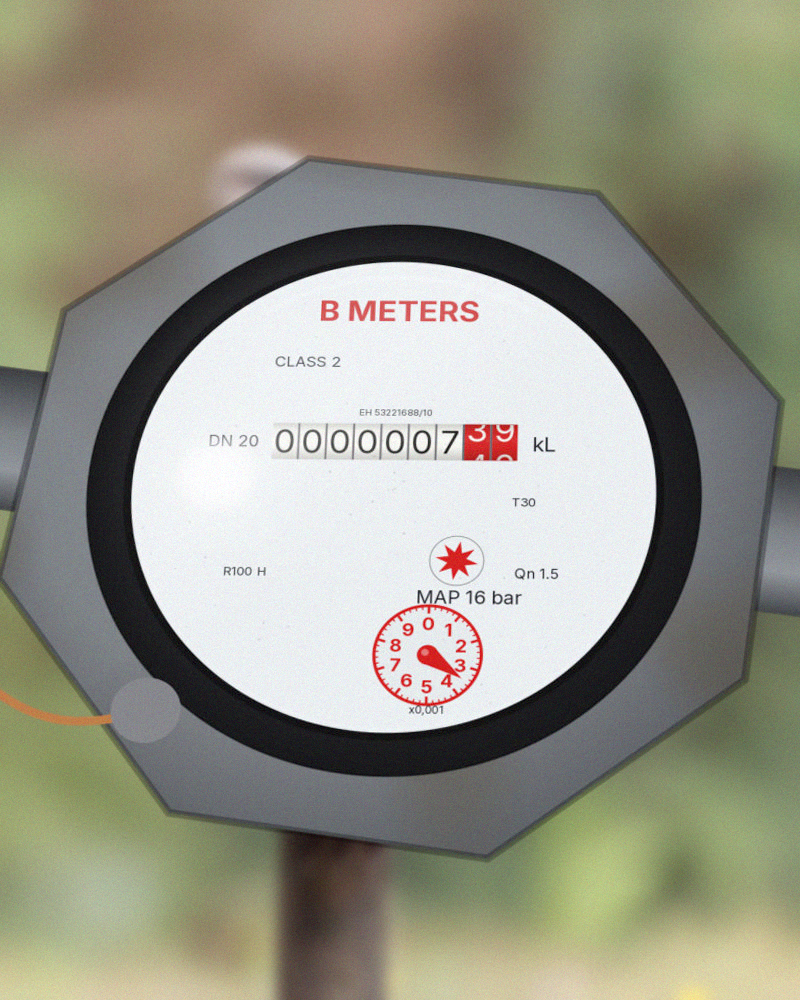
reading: 7.393,kL
